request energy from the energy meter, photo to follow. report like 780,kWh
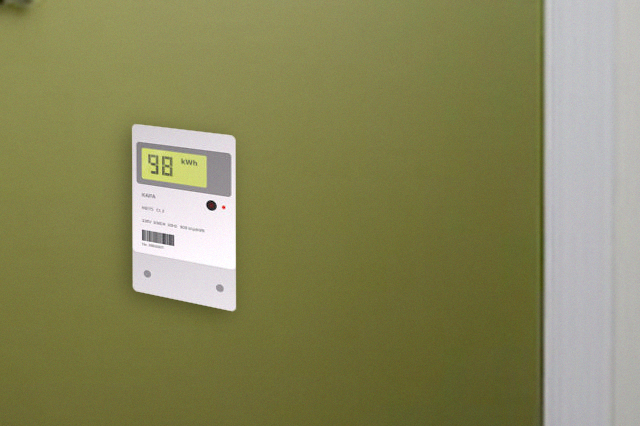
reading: 98,kWh
